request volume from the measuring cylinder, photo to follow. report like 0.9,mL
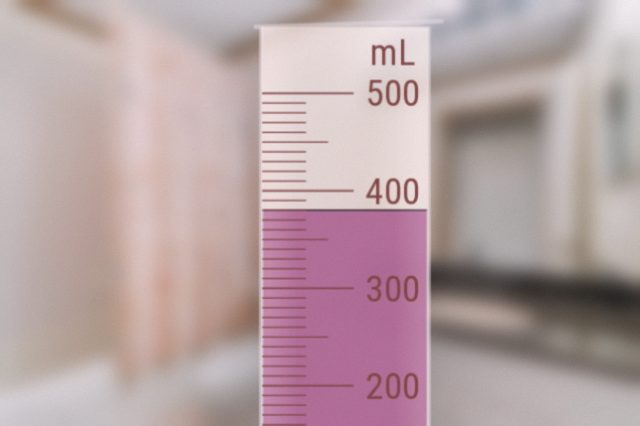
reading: 380,mL
